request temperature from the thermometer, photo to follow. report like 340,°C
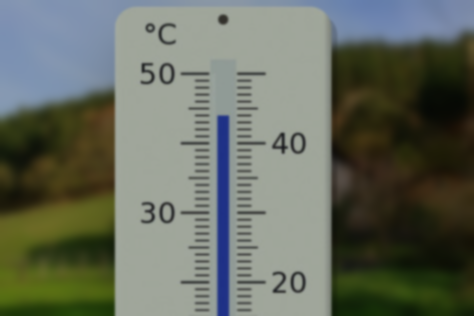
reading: 44,°C
